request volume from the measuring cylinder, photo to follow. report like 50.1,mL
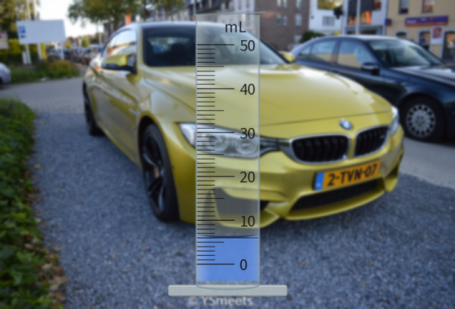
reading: 6,mL
